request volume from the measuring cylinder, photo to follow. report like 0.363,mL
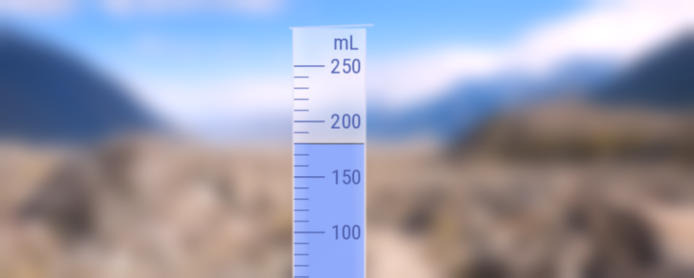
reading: 180,mL
